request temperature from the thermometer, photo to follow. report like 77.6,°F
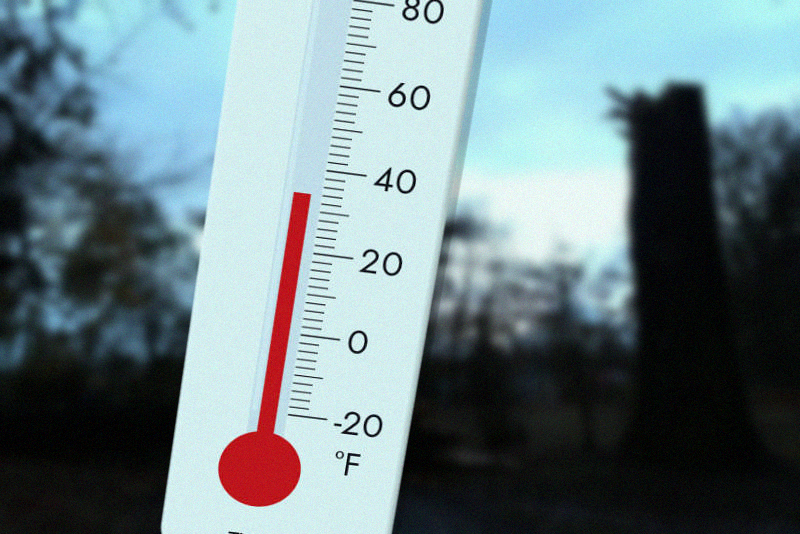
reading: 34,°F
